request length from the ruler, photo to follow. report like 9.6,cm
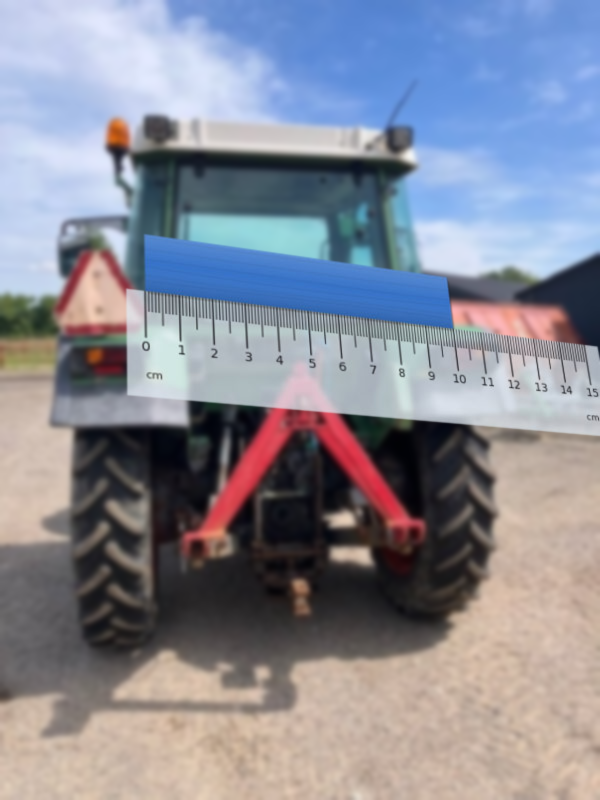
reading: 10,cm
